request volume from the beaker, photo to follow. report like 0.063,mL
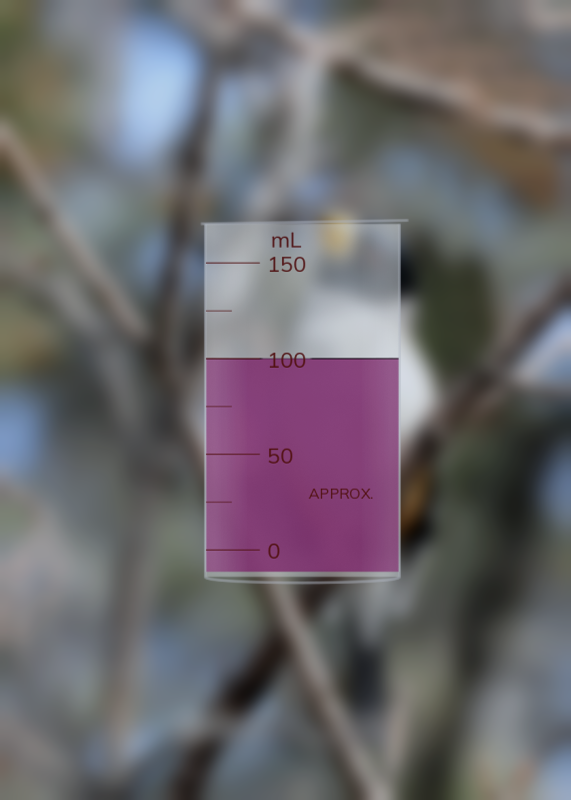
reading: 100,mL
